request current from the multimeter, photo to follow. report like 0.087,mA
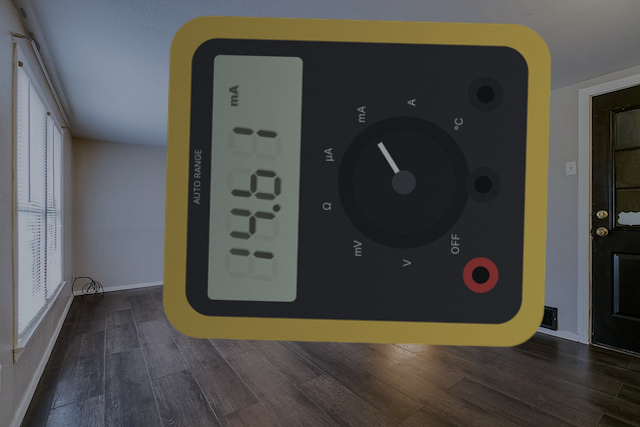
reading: 14.61,mA
